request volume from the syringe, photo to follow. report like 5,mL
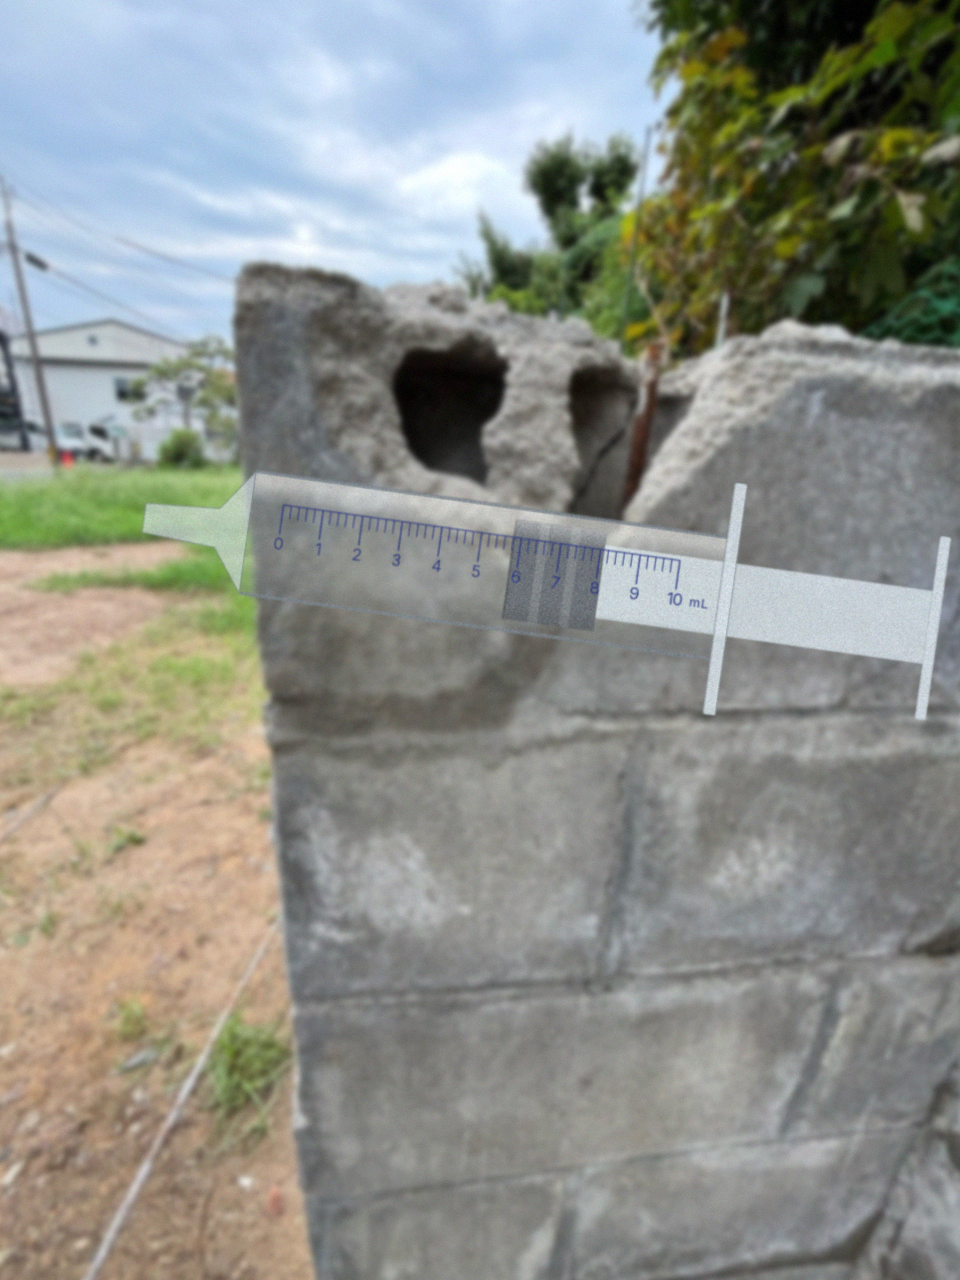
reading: 5.8,mL
